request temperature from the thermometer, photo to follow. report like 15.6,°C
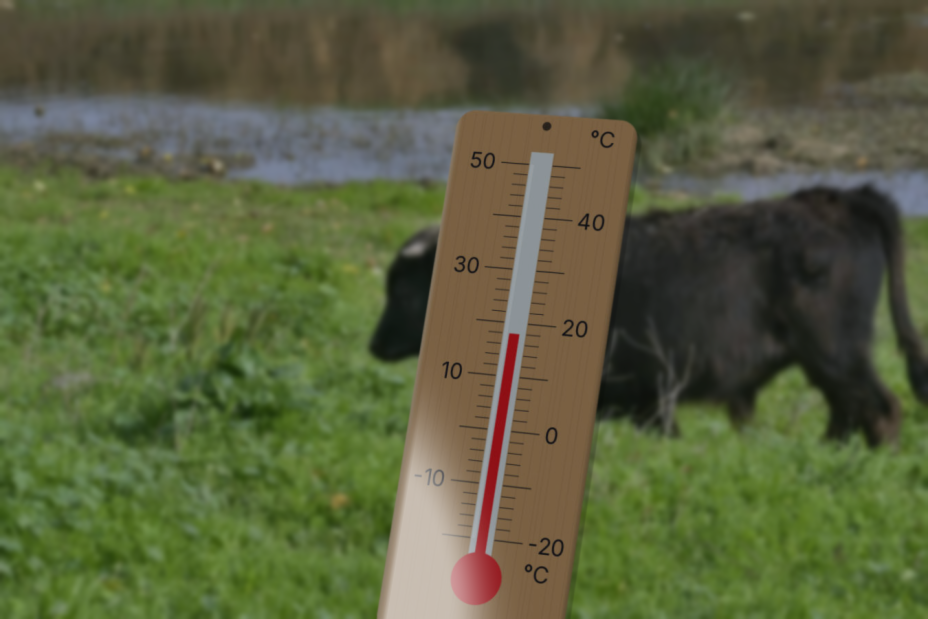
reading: 18,°C
